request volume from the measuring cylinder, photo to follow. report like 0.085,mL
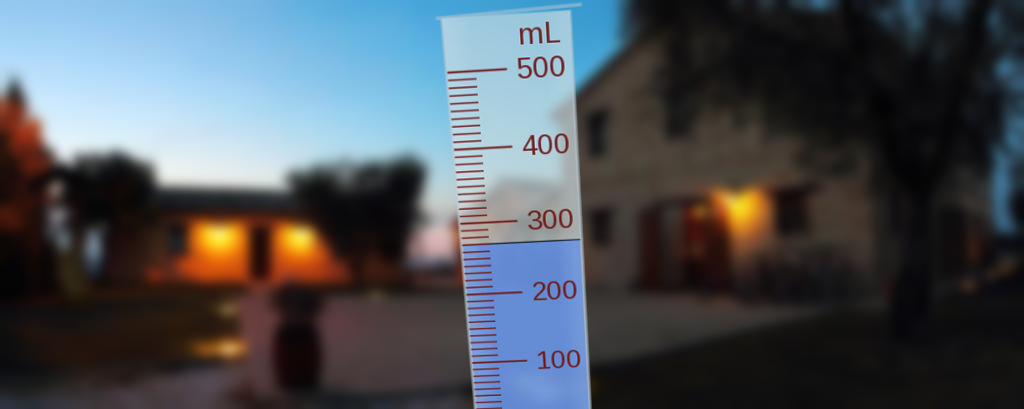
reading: 270,mL
